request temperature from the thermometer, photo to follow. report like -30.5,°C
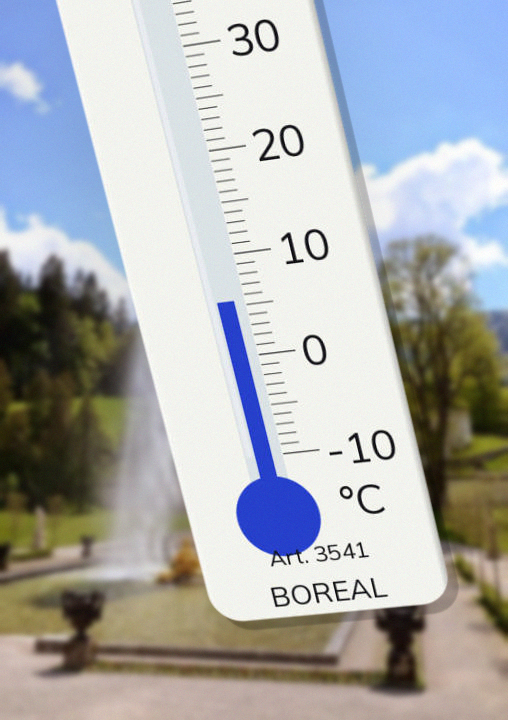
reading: 5.5,°C
